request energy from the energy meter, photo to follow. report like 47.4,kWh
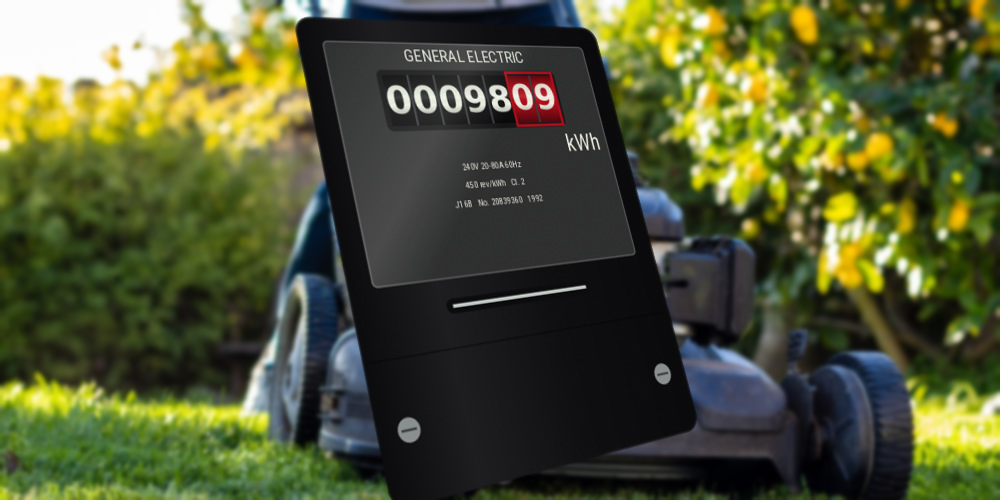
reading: 98.09,kWh
